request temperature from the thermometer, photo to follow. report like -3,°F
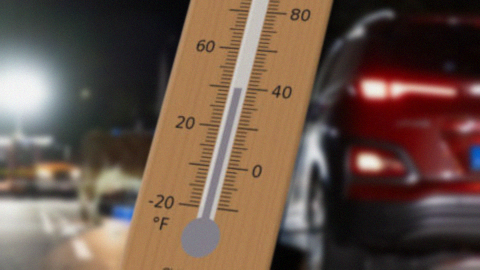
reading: 40,°F
